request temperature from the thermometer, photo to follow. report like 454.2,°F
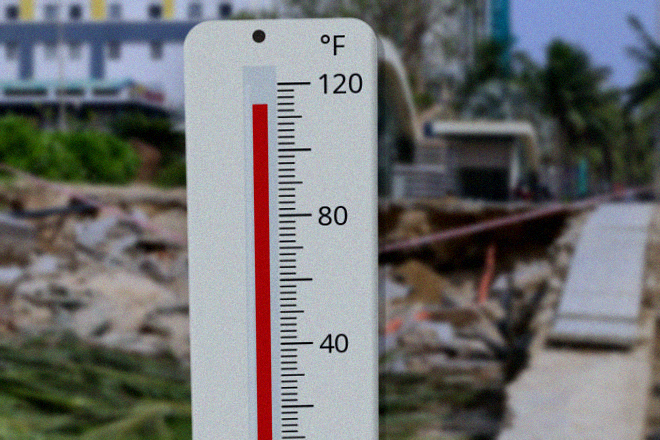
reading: 114,°F
